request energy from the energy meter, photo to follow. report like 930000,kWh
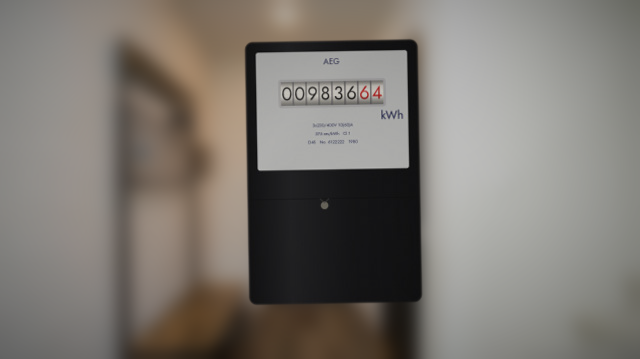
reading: 9836.64,kWh
